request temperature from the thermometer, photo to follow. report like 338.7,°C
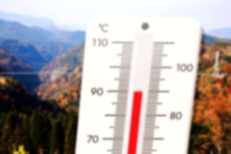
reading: 90,°C
